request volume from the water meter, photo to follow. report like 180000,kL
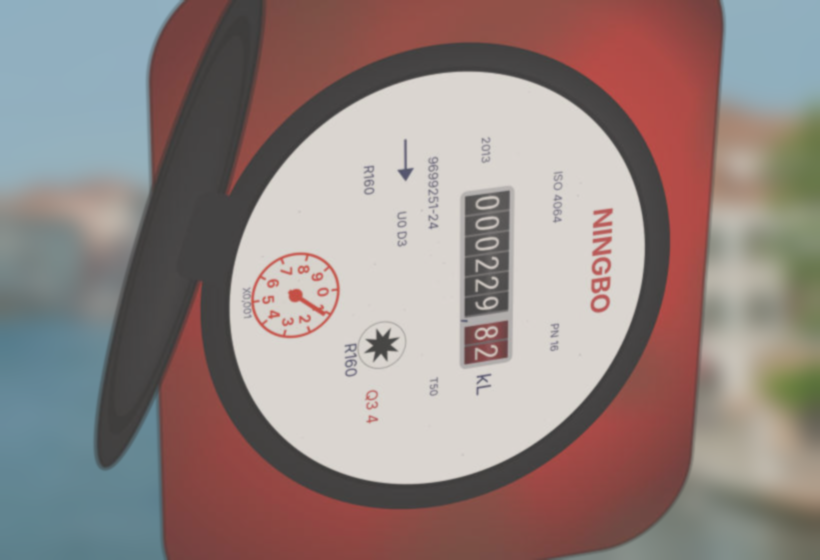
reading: 229.821,kL
